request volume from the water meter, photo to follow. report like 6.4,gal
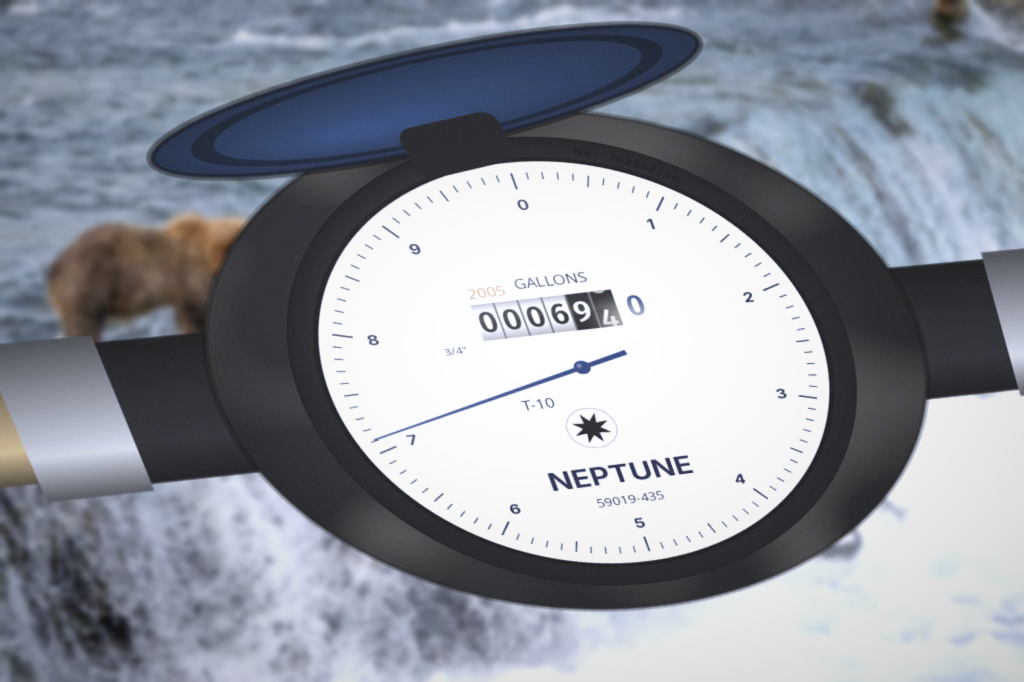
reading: 6937.1,gal
